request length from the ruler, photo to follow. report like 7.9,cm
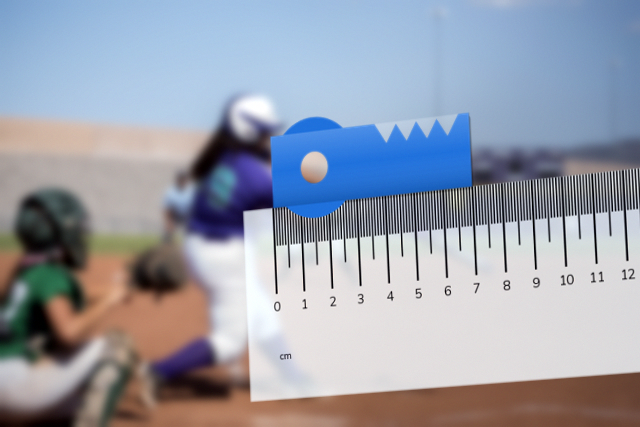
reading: 7,cm
